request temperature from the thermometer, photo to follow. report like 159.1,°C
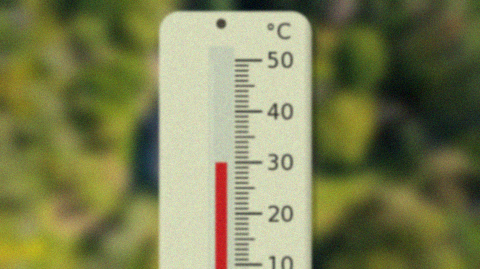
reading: 30,°C
